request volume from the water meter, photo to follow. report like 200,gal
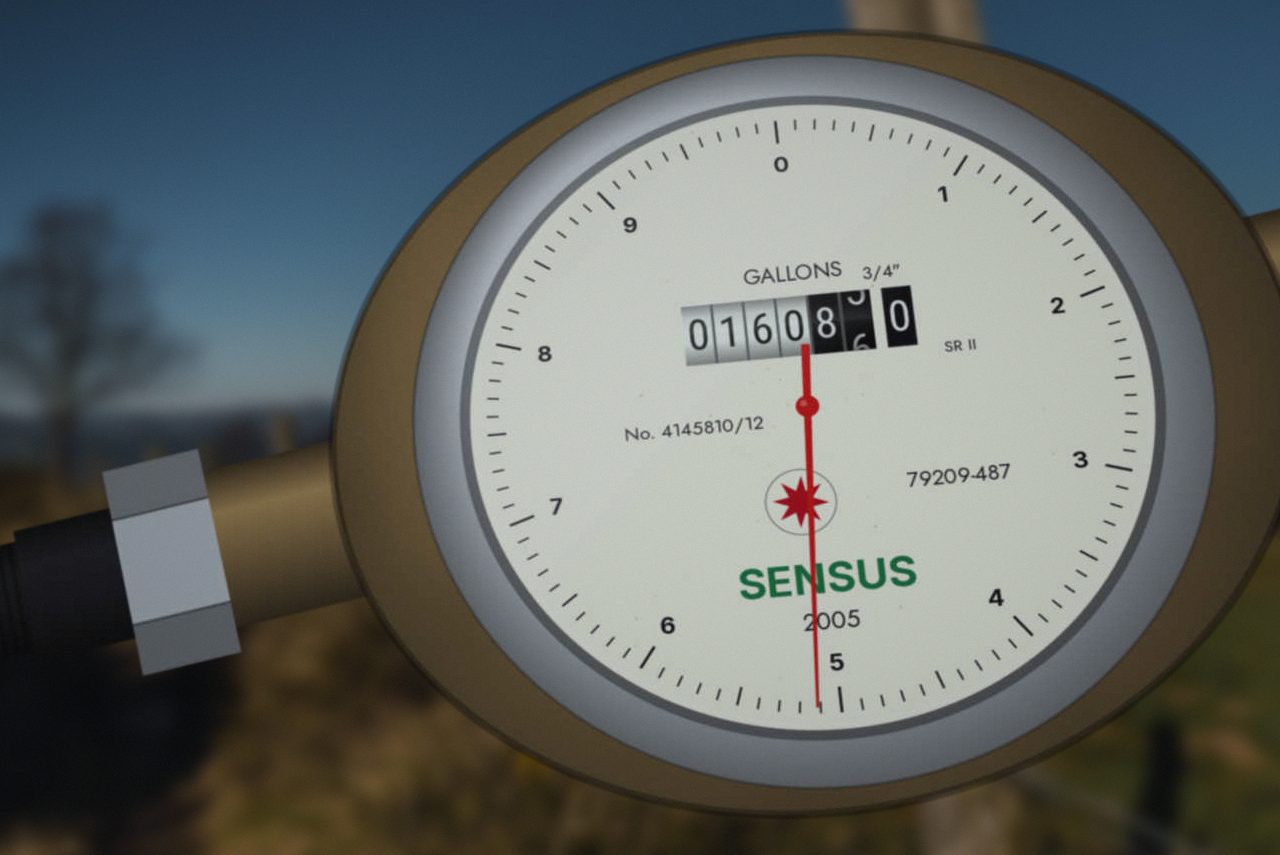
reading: 160855.1,gal
